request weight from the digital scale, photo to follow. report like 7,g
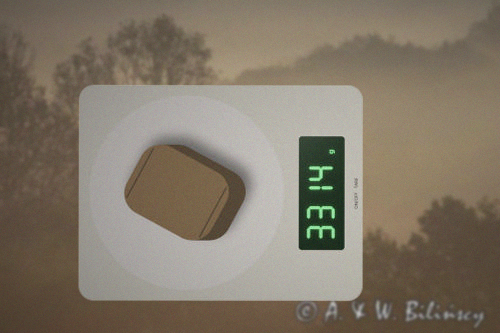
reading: 3314,g
